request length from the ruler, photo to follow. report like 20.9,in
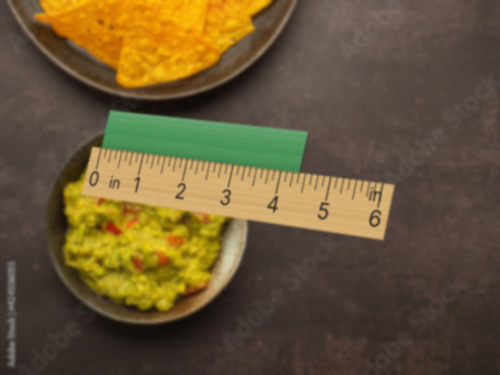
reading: 4.375,in
